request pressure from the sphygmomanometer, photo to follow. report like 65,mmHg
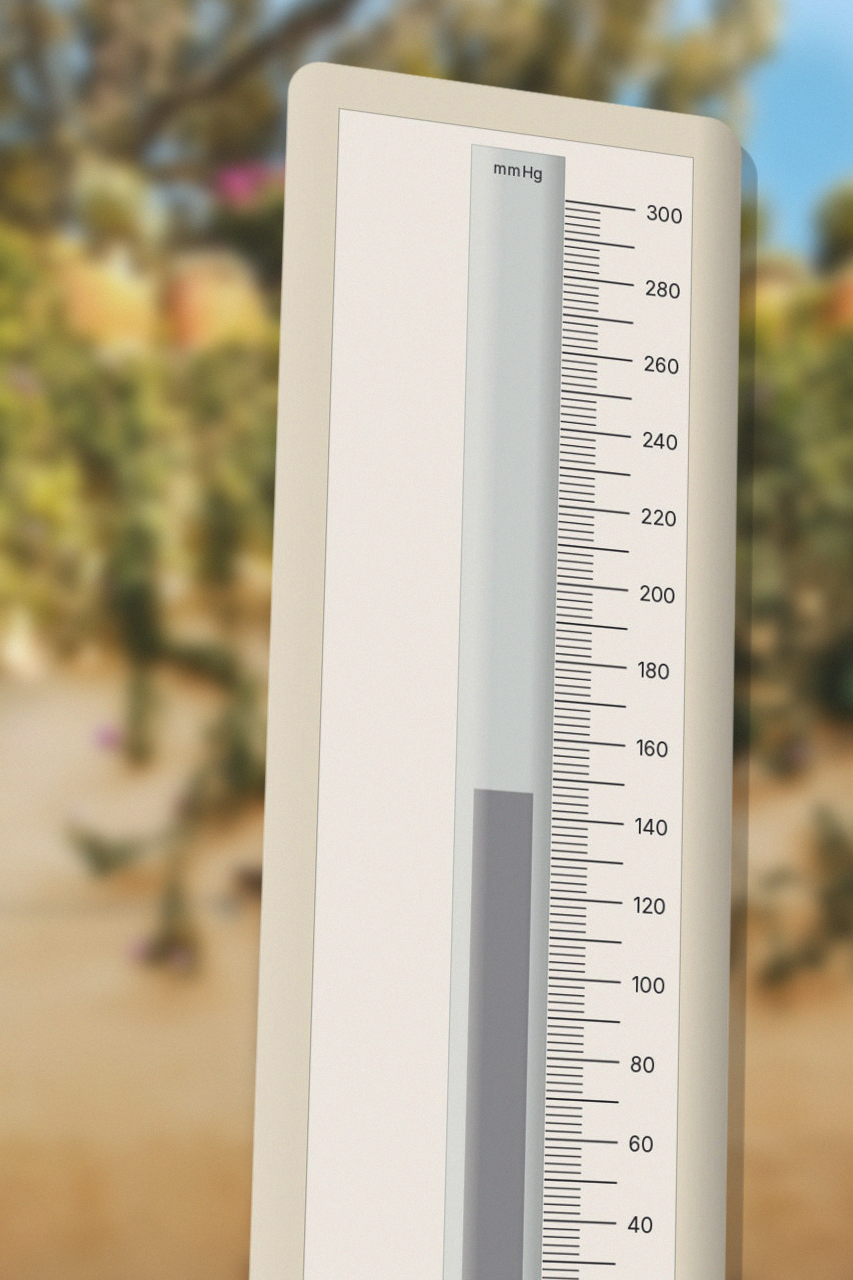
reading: 146,mmHg
